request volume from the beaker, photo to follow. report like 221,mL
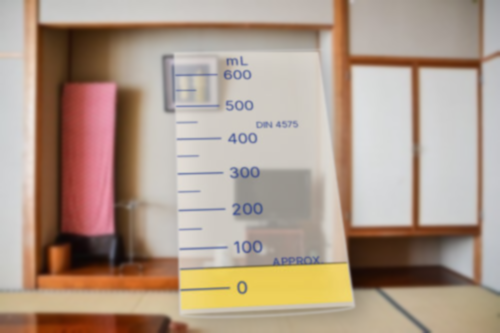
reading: 50,mL
